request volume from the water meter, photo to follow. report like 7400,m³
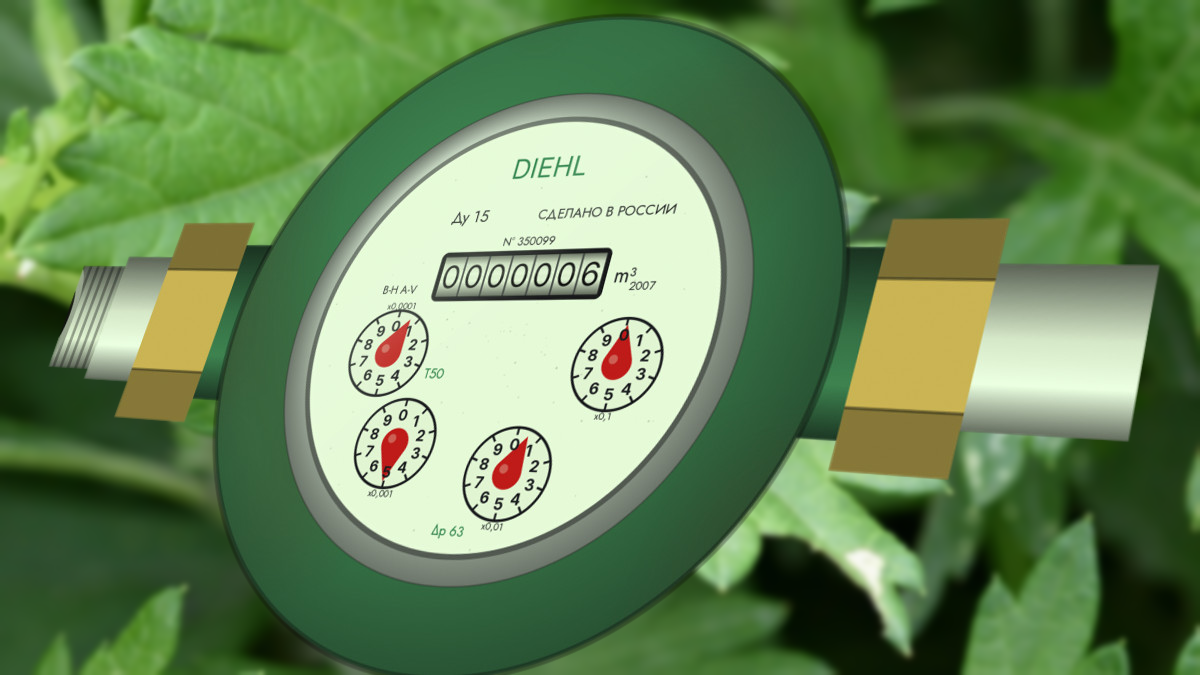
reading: 6.0050,m³
